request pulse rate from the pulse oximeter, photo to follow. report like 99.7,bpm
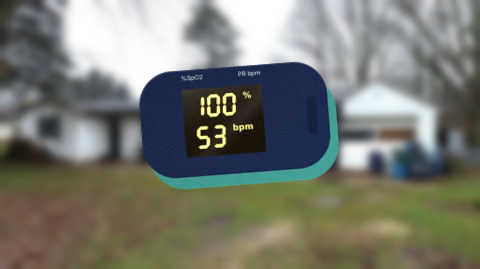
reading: 53,bpm
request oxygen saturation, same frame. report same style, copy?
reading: 100,%
